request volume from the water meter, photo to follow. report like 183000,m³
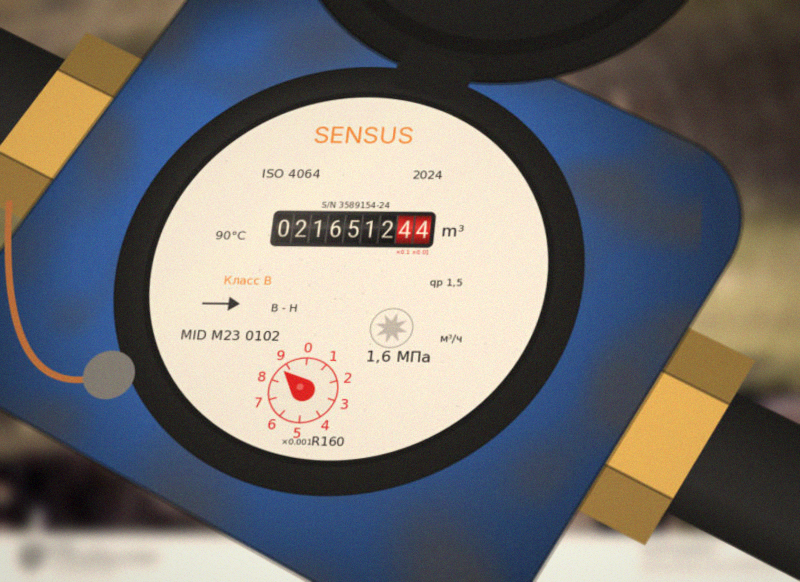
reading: 216512.448,m³
